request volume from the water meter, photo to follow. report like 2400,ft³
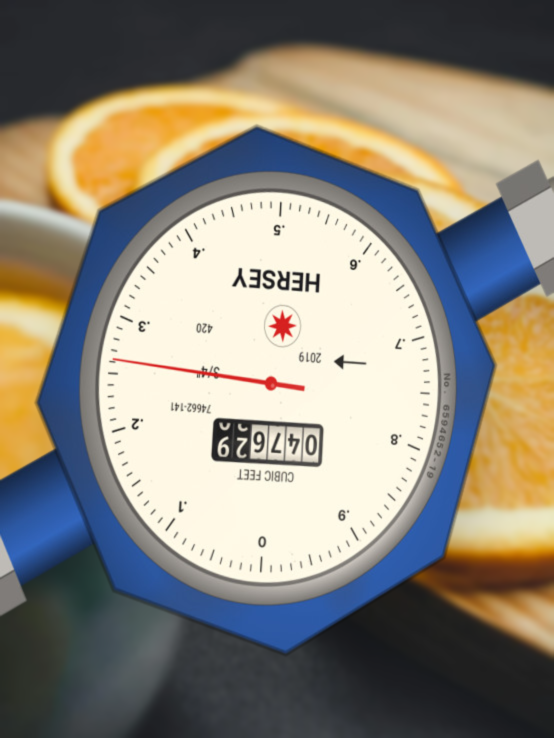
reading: 47629.26,ft³
